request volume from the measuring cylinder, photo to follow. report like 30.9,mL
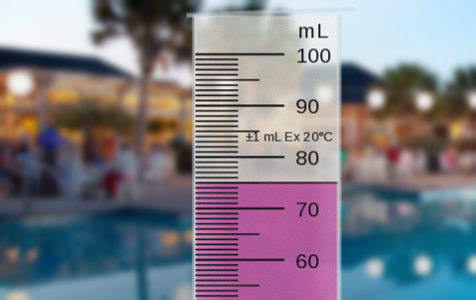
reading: 75,mL
